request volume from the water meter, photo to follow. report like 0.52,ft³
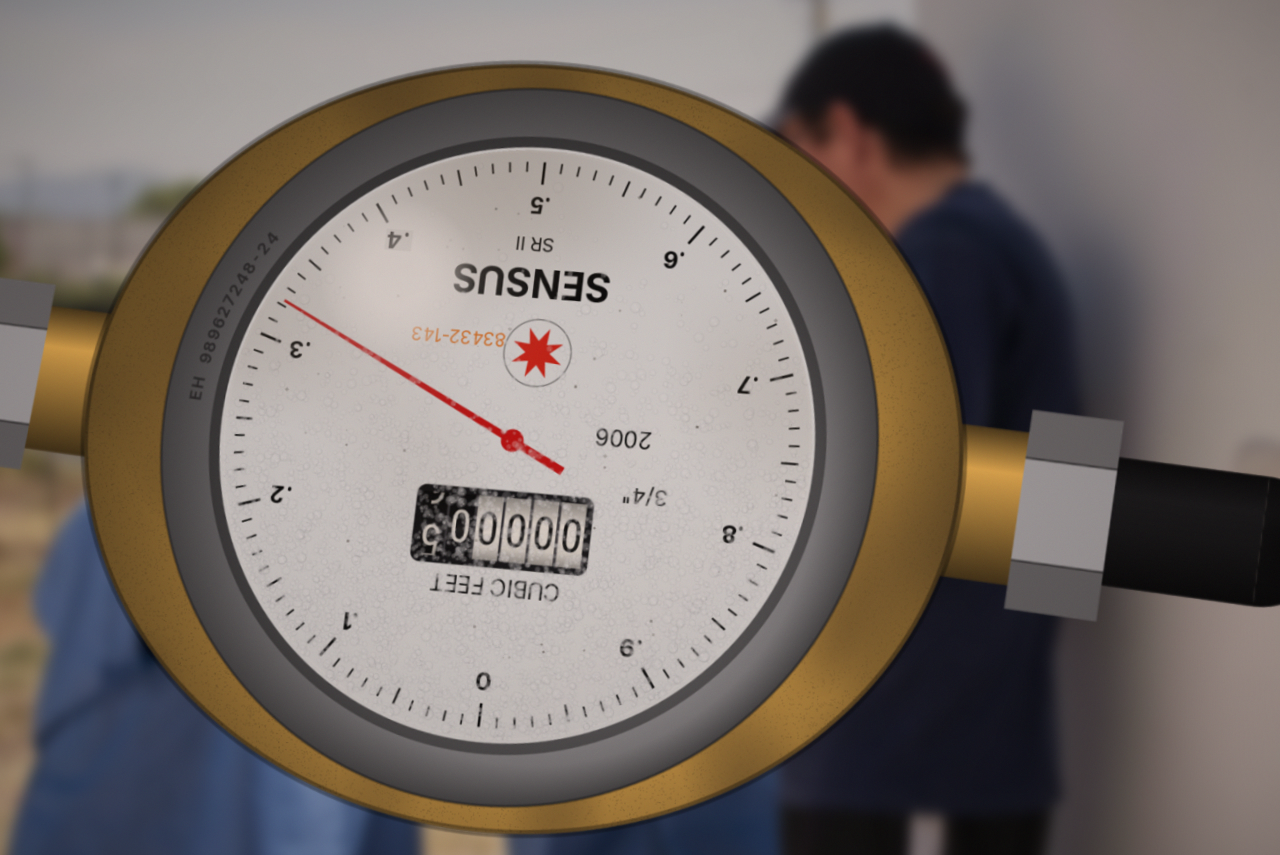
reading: 5.32,ft³
